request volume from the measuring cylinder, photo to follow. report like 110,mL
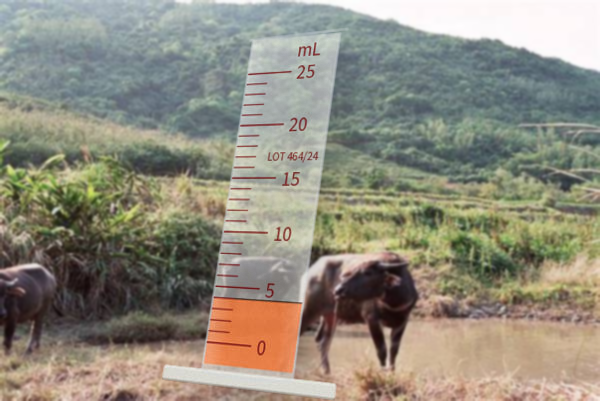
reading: 4,mL
